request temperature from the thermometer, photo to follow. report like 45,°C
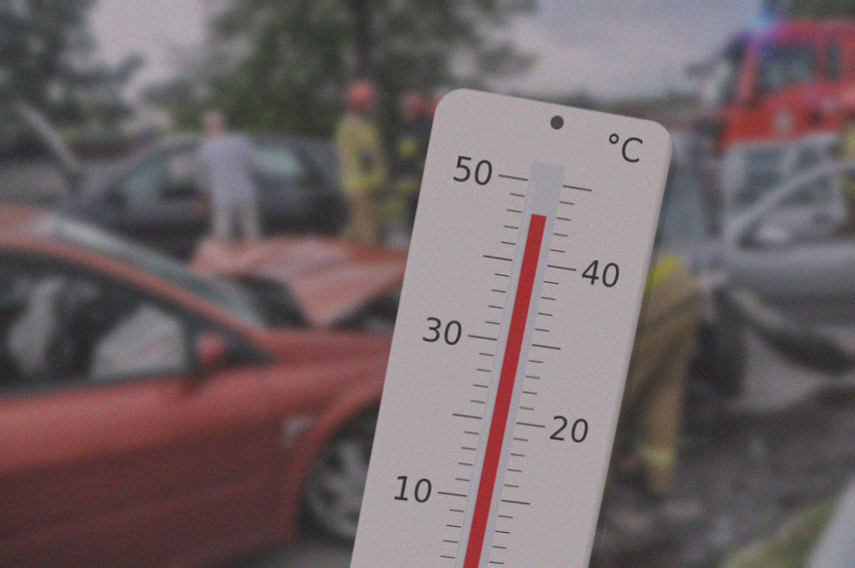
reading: 46,°C
